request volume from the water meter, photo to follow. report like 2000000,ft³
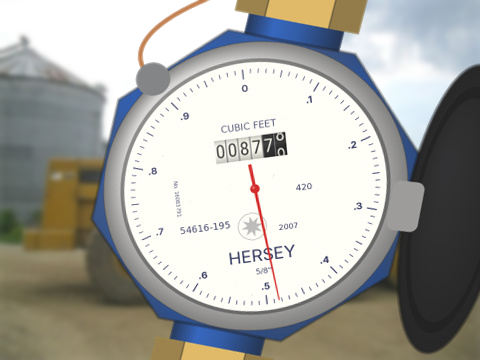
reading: 8778.48,ft³
